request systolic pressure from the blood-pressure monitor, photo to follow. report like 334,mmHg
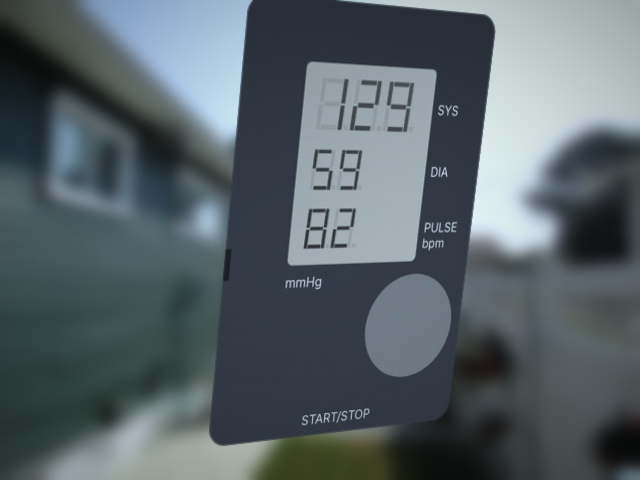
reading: 129,mmHg
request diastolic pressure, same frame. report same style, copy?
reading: 59,mmHg
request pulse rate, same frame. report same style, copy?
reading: 82,bpm
